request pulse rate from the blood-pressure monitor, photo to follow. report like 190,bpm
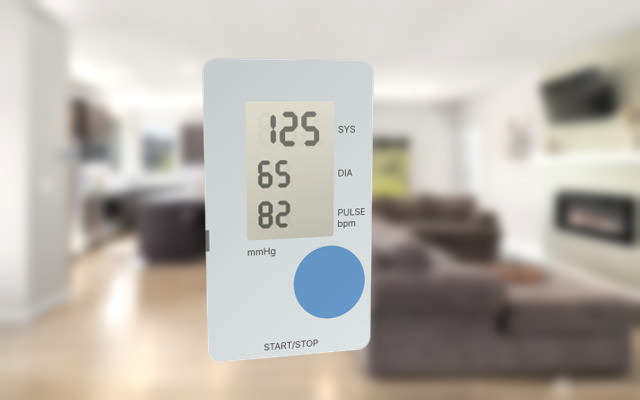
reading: 82,bpm
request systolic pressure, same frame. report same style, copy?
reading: 125,mmHg
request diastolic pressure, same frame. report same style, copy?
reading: 65,mmHg
